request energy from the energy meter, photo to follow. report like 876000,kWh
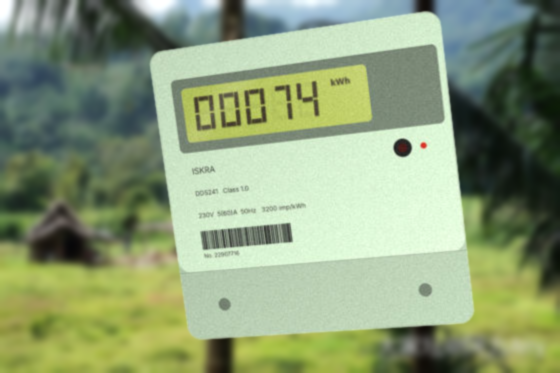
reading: 74,kWh
